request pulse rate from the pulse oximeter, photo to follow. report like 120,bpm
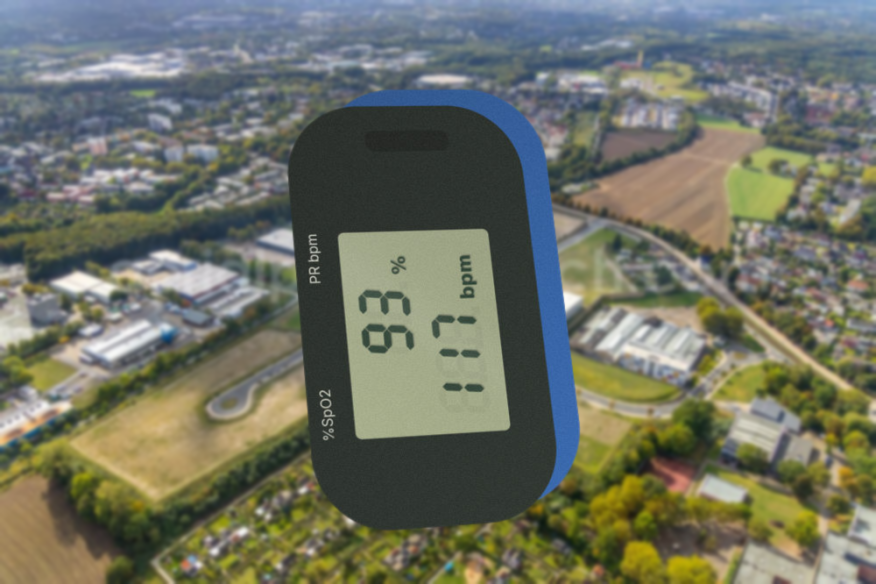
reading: 117,bpm
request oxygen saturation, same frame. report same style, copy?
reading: 93,%
